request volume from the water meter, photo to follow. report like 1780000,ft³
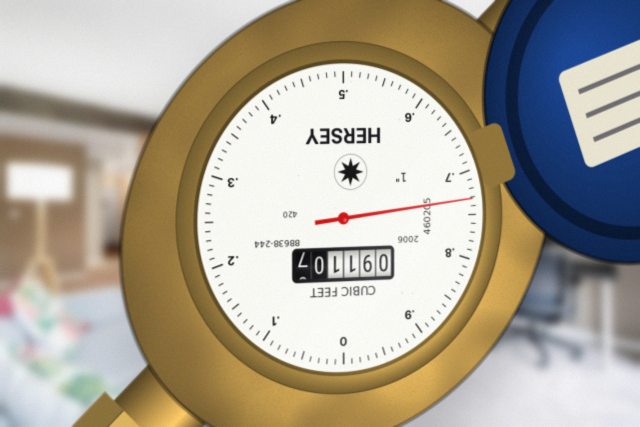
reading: 91106.73,ft³
